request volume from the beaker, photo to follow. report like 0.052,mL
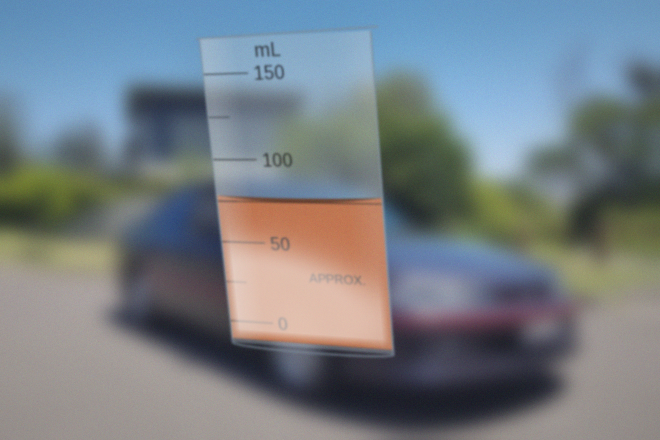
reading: 75,mL
